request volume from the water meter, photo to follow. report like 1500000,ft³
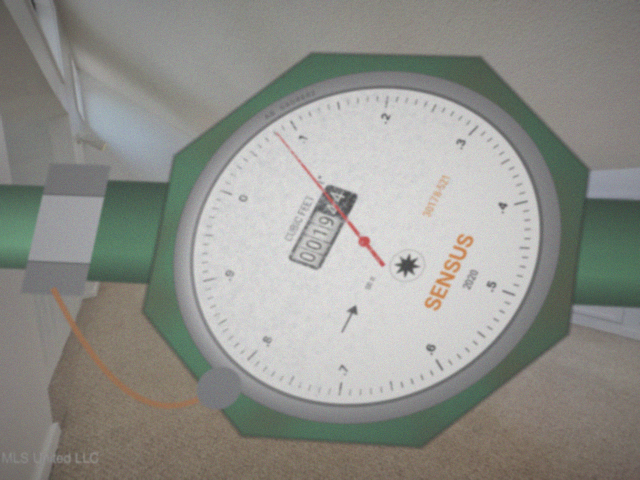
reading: 1944.08,ft³
